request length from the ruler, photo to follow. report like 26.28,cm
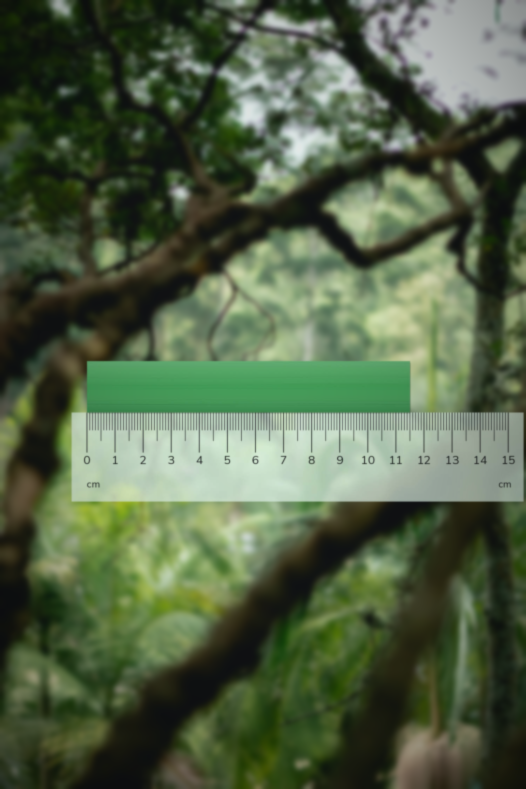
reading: 11.5,cm
